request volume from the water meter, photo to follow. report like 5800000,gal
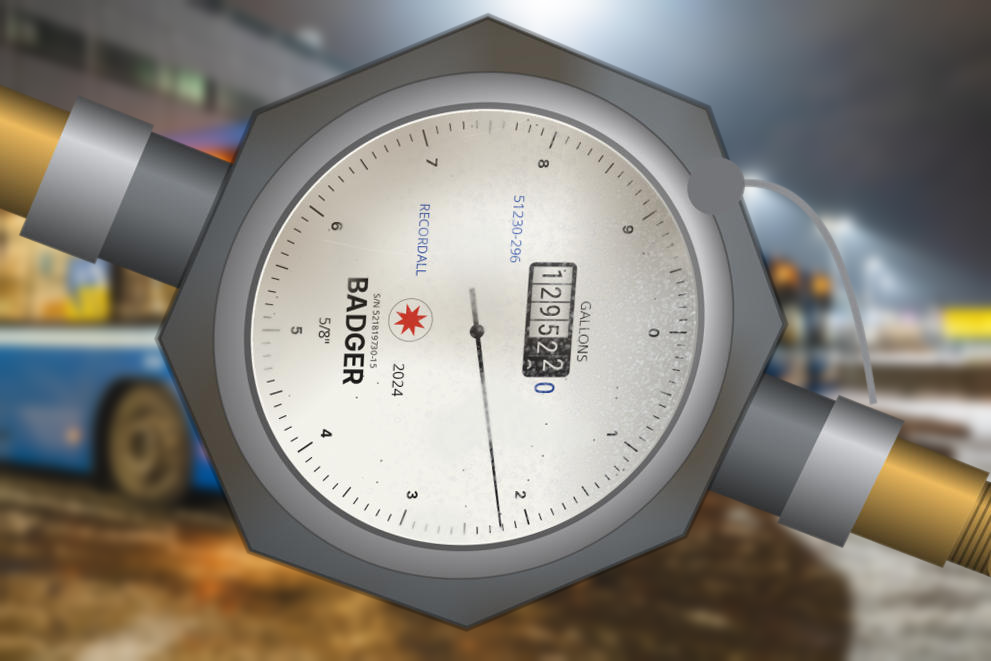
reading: 1295222.2,gal
